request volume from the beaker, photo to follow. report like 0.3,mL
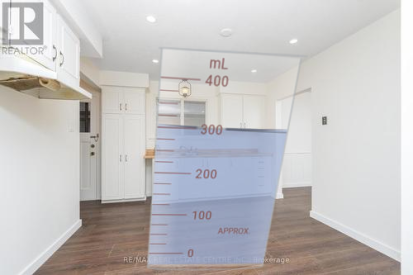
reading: 300,mL
